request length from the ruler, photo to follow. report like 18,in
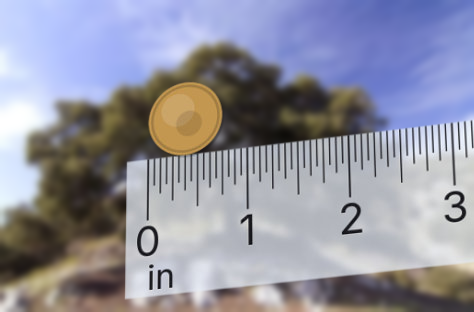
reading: 0.75,in
